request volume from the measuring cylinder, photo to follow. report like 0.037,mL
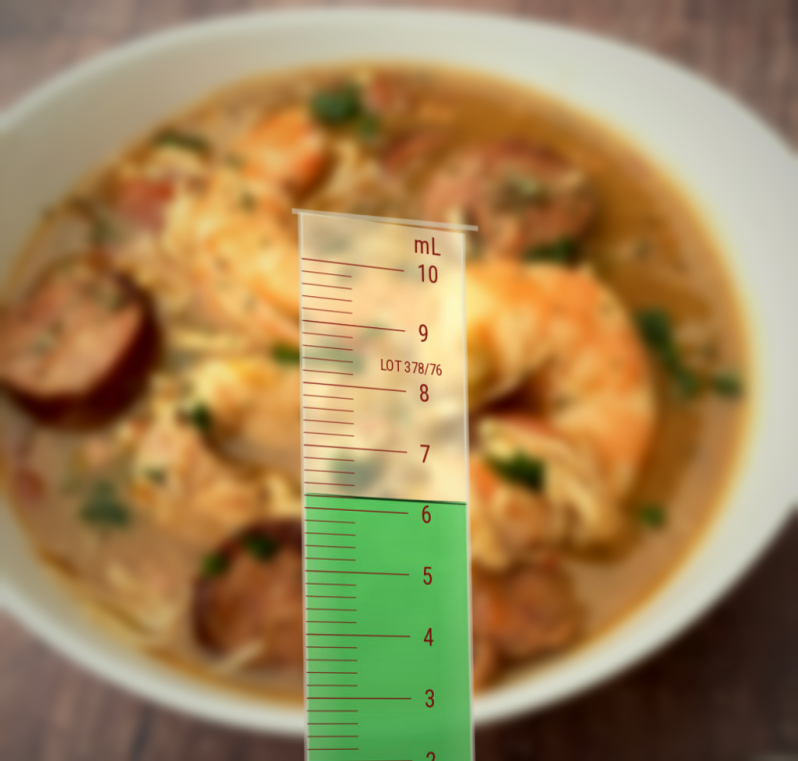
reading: 6.2,mL
